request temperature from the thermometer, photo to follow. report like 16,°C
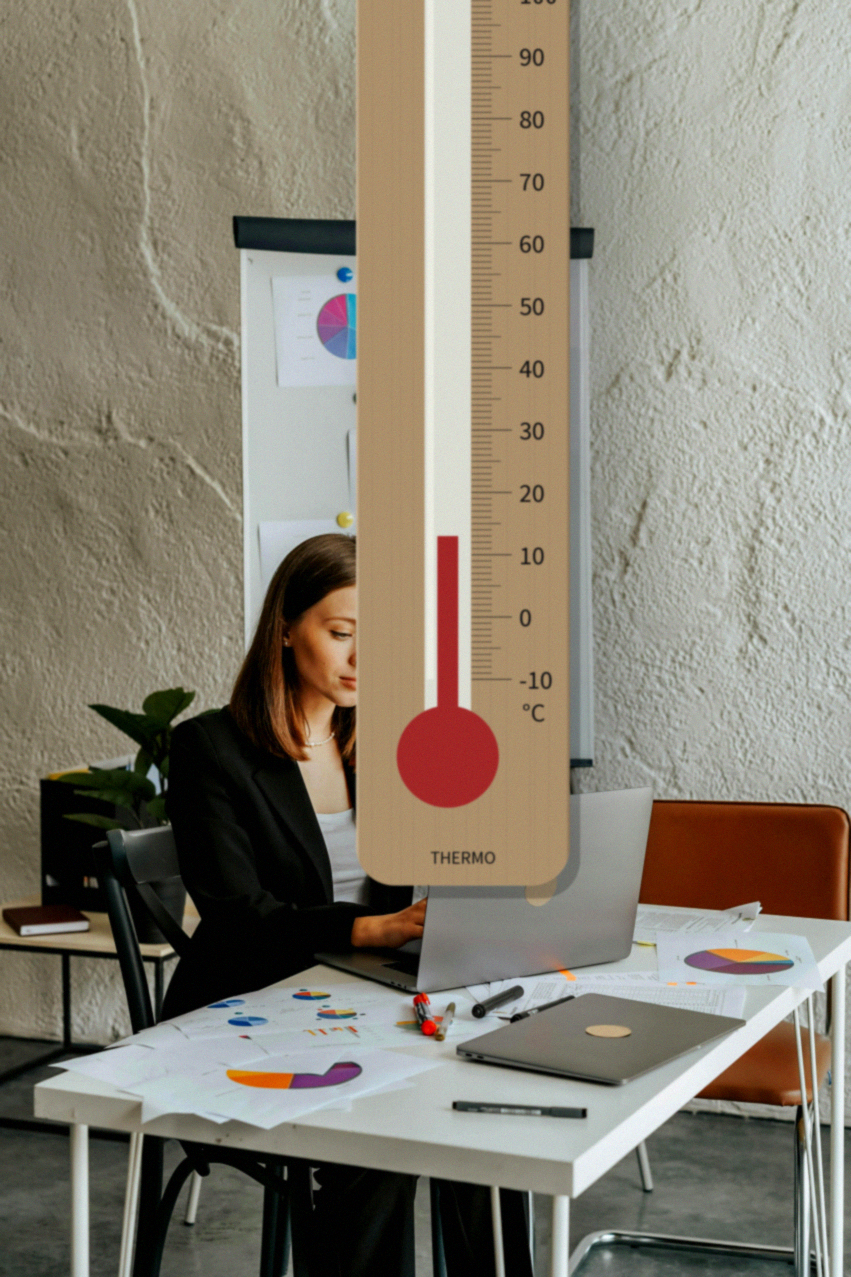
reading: 13,°C
